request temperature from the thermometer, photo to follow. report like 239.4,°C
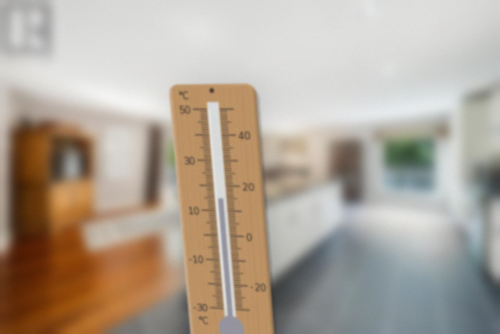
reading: 15,°C
